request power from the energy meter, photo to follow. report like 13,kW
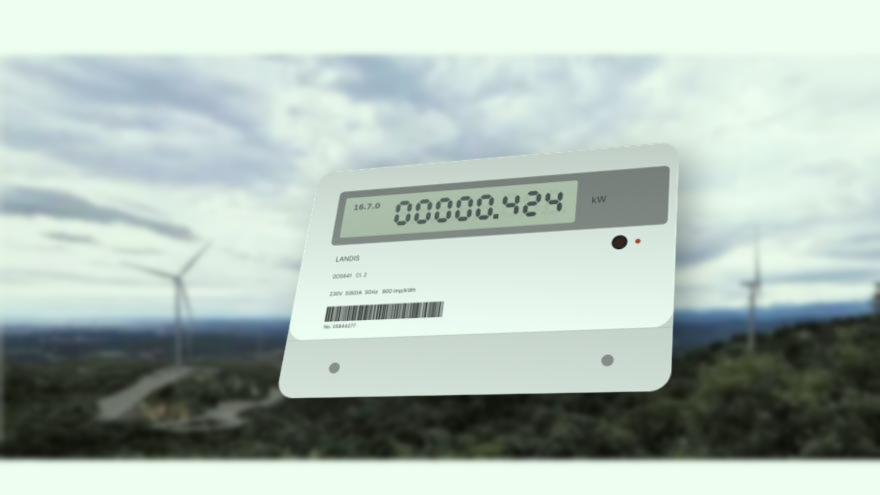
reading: 0.424,kW
